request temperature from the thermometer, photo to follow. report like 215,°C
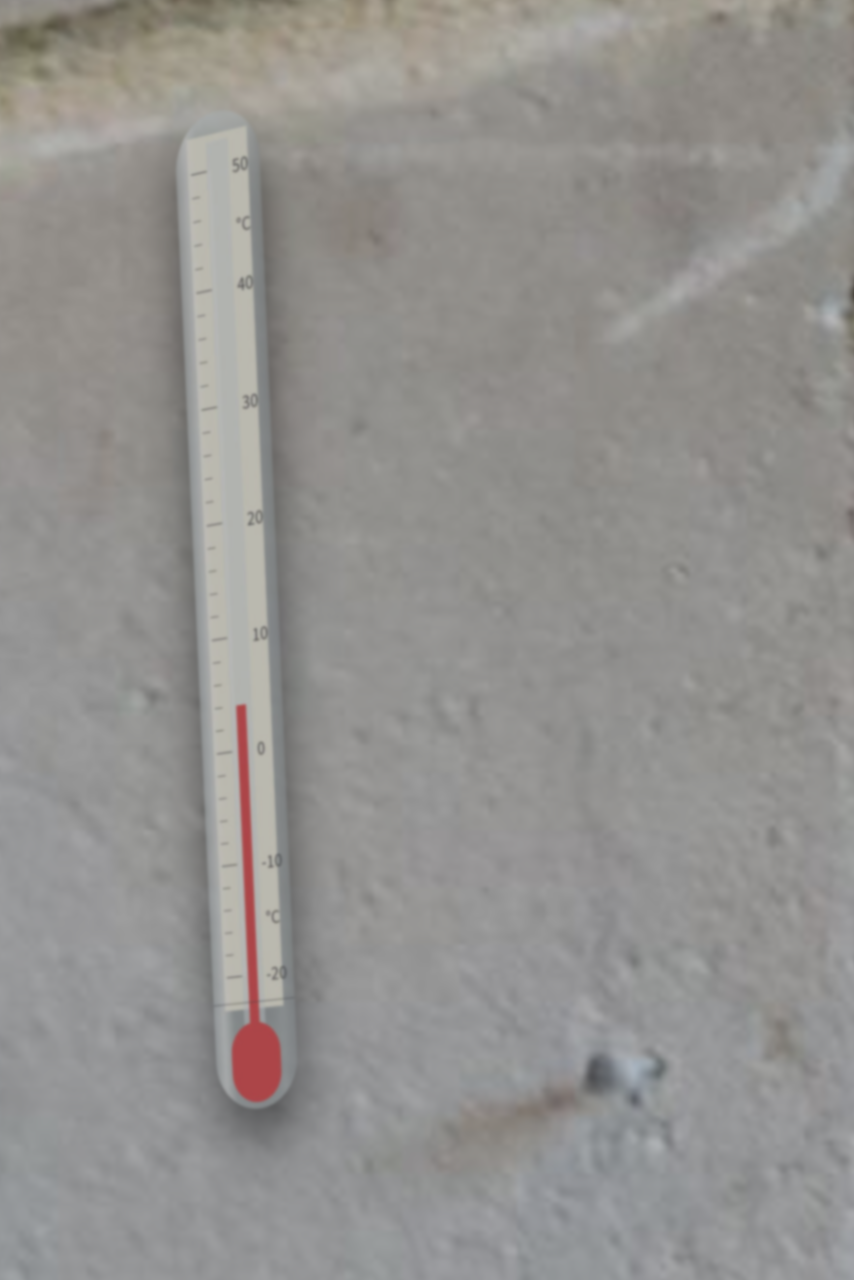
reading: 4,°C
